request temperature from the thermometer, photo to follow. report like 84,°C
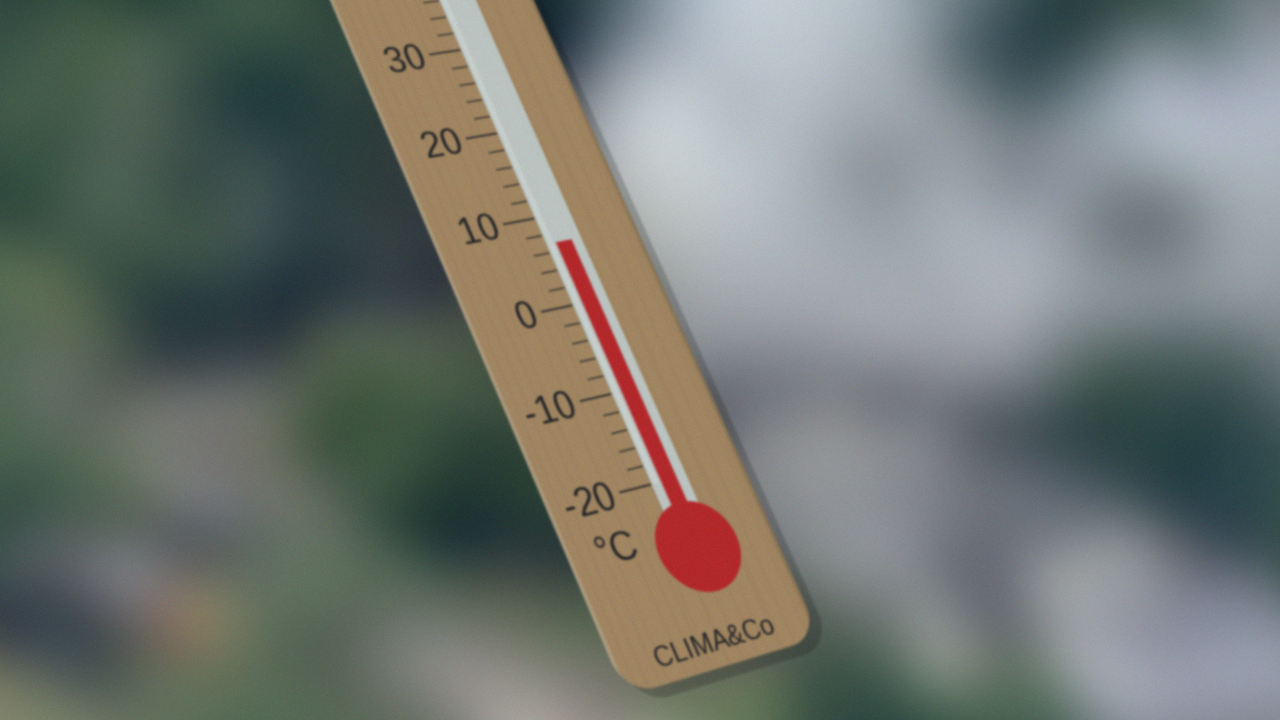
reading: 7,°C
